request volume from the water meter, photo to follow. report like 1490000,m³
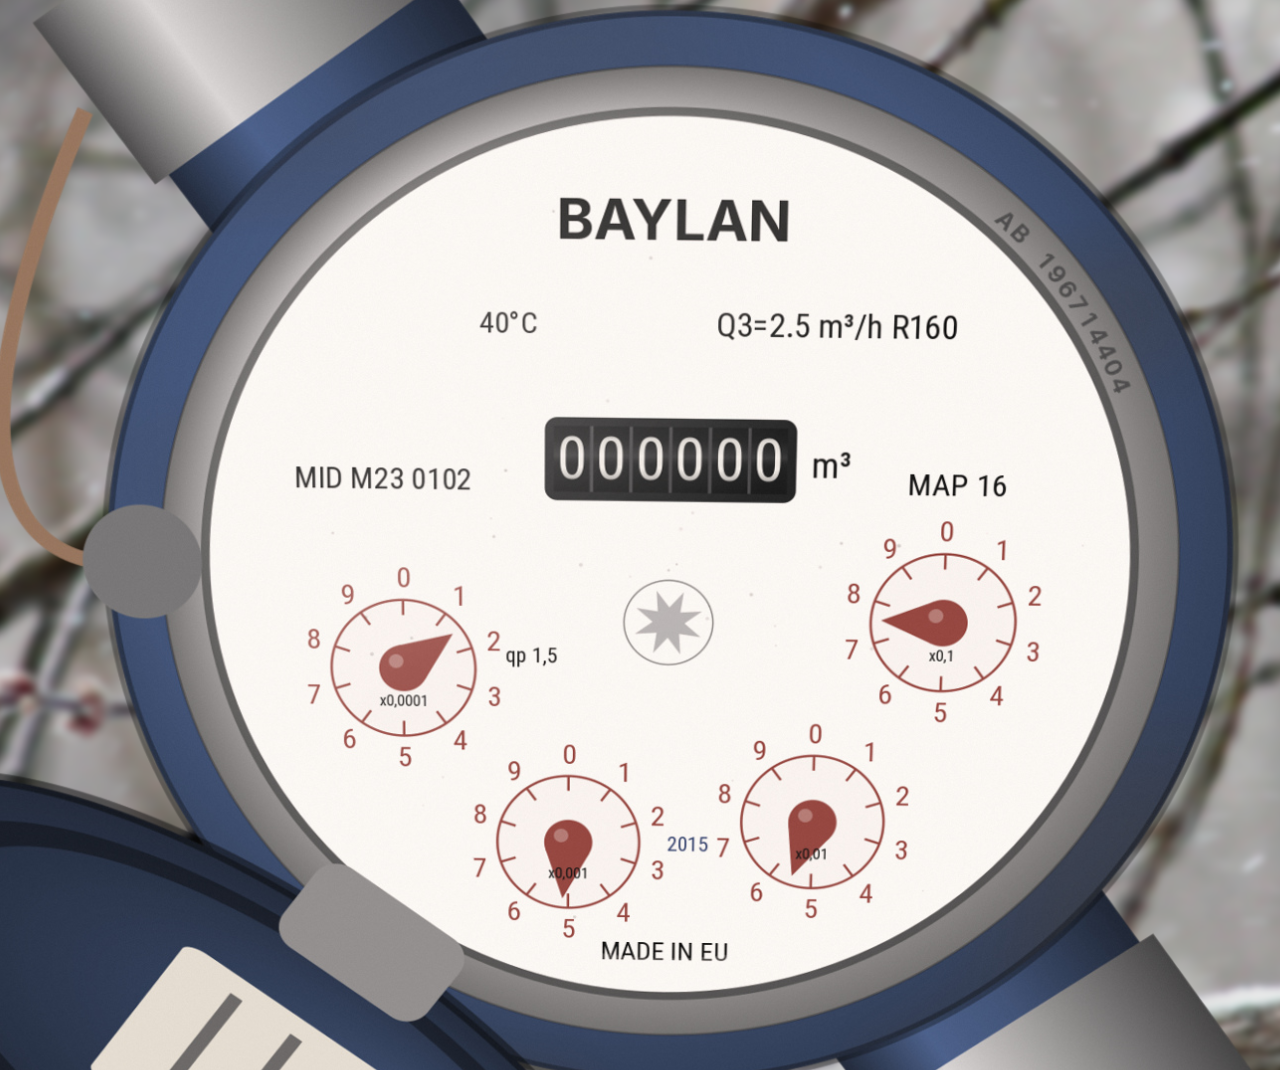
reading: 0.7551,m³
